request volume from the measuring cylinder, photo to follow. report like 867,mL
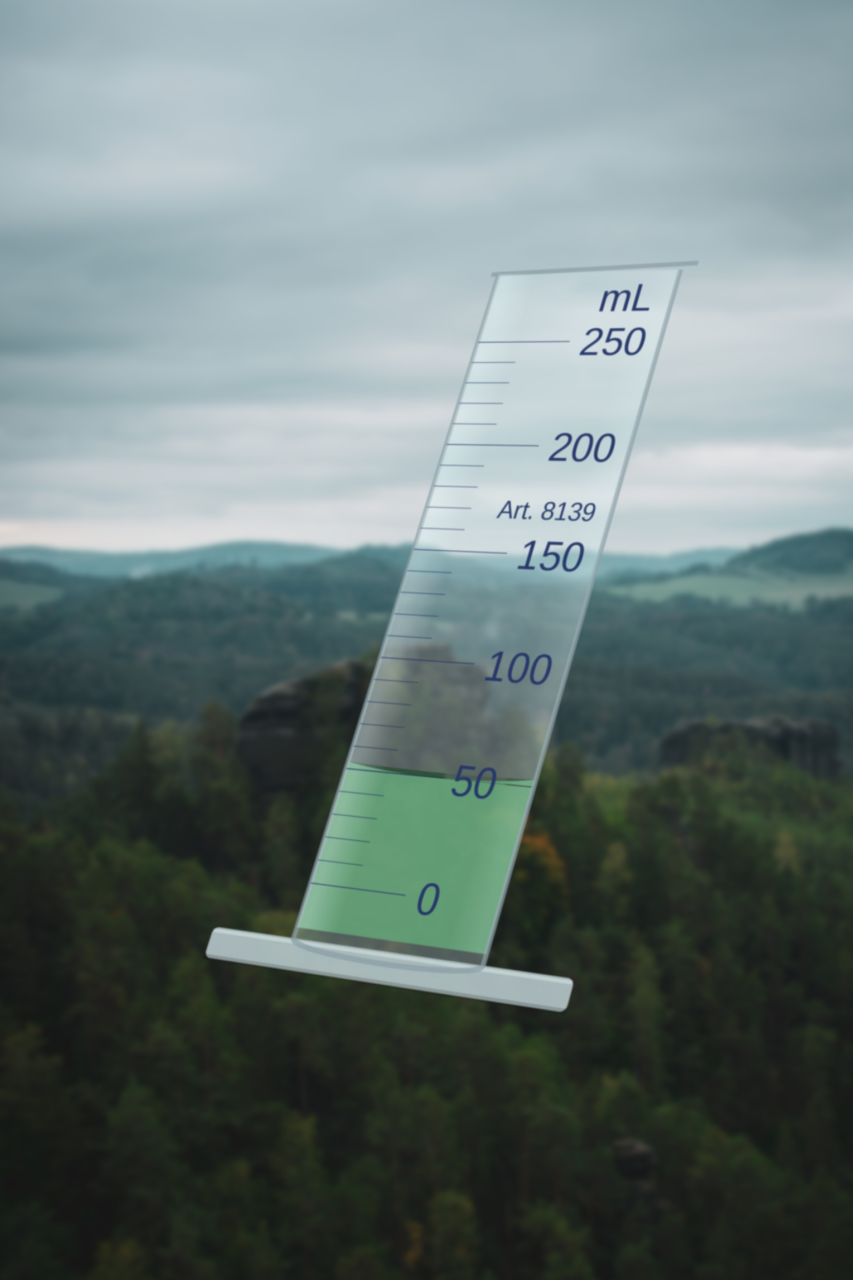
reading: 50,mL
